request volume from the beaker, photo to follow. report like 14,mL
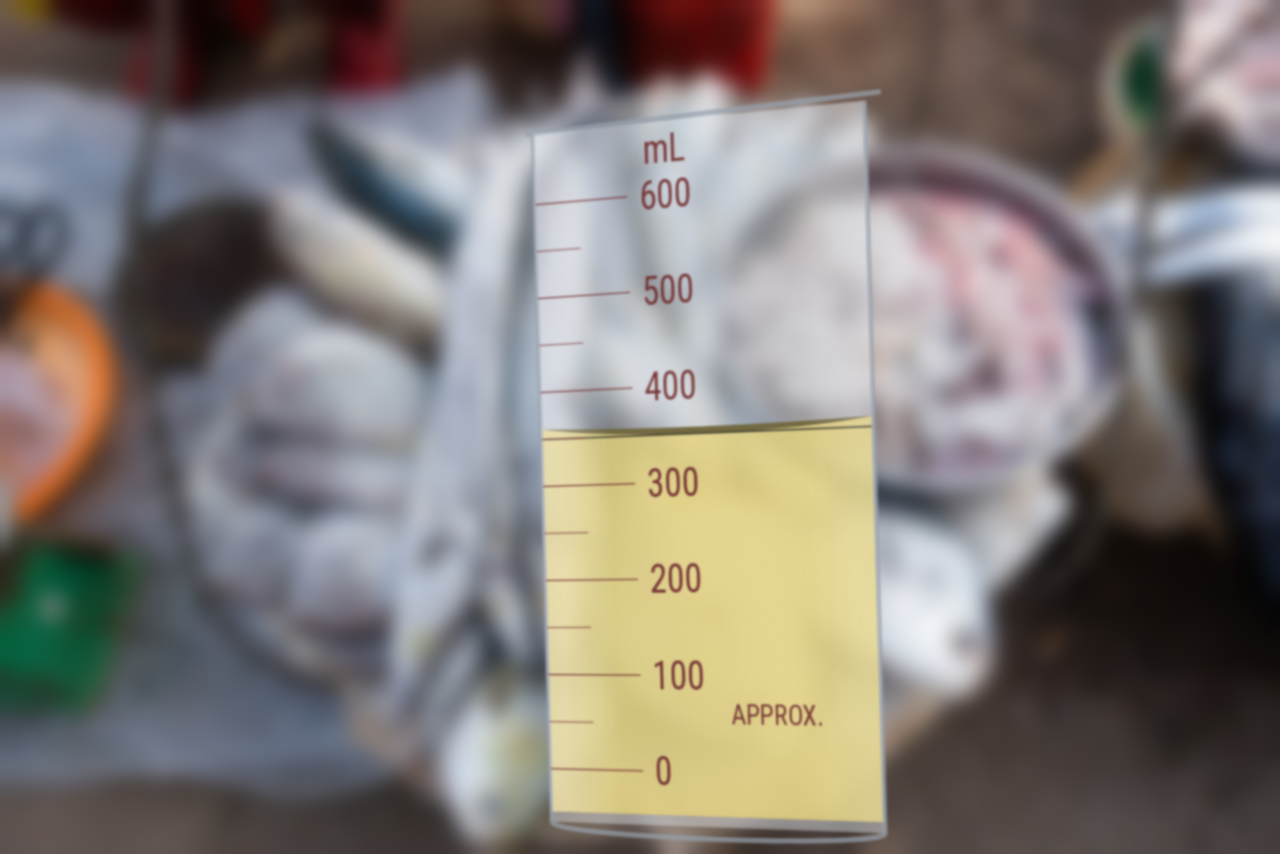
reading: 350,mL
